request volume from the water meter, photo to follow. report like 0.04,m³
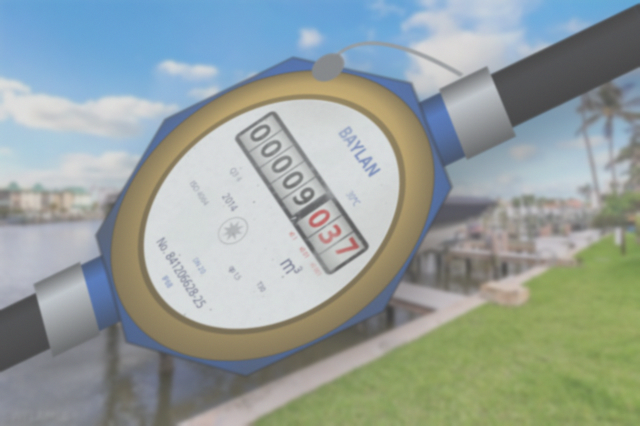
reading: 9.037,m³
